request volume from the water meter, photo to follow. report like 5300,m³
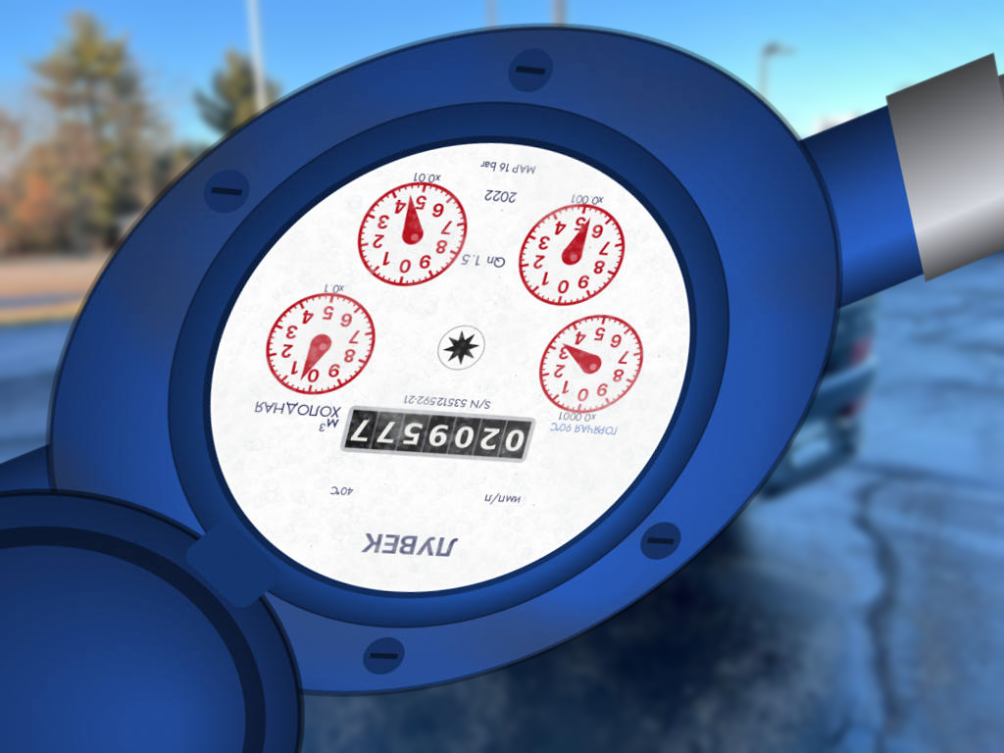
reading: 209577.0453,m³
